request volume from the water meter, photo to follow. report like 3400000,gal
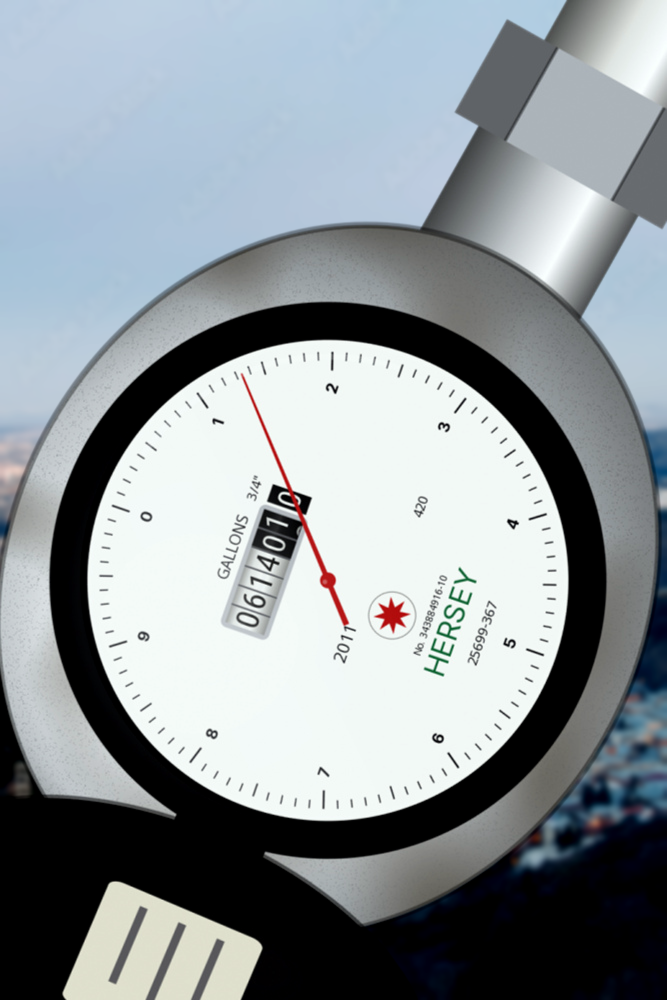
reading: 614011.3,gal
